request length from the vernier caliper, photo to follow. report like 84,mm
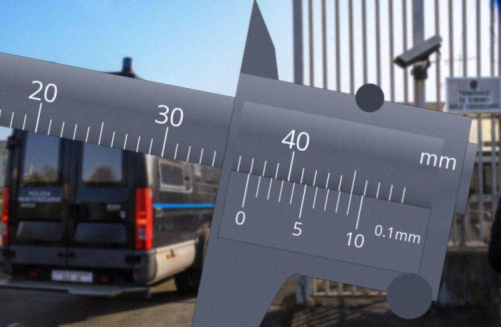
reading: 36.9,mm
